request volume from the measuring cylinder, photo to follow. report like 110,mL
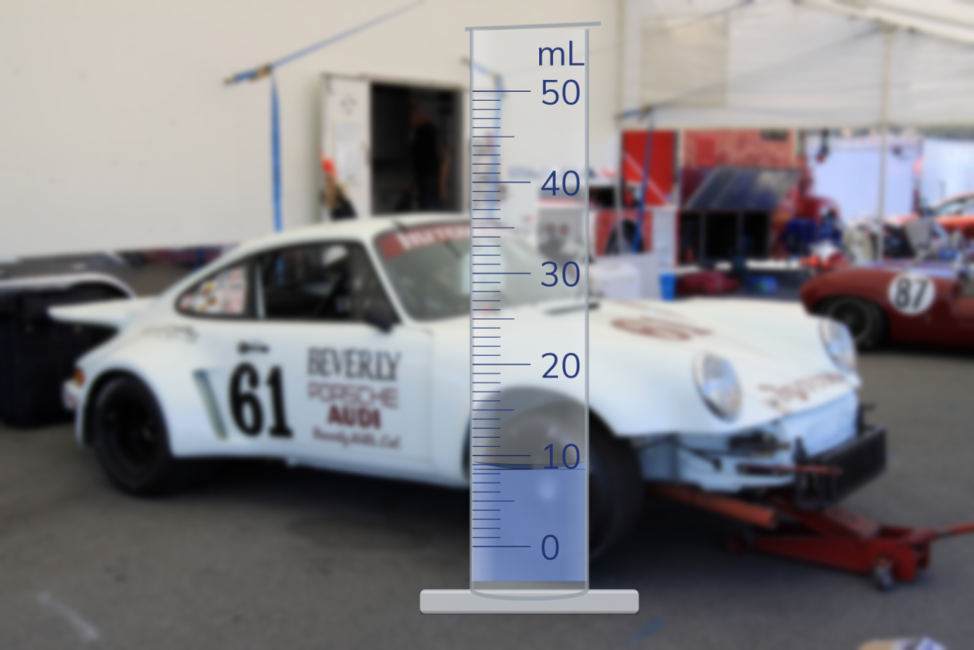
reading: 8.5,mL
